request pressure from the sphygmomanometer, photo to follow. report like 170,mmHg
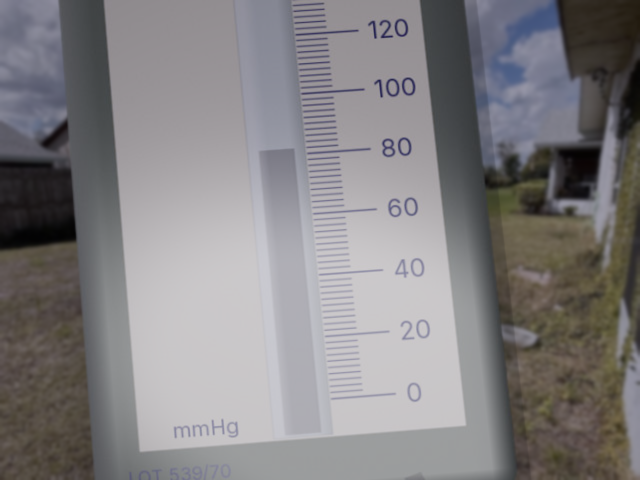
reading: 82,mmHg
